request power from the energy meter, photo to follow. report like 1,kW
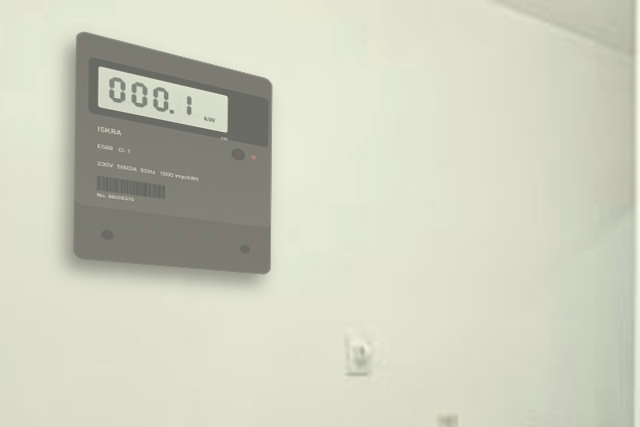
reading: 0.1,kW
